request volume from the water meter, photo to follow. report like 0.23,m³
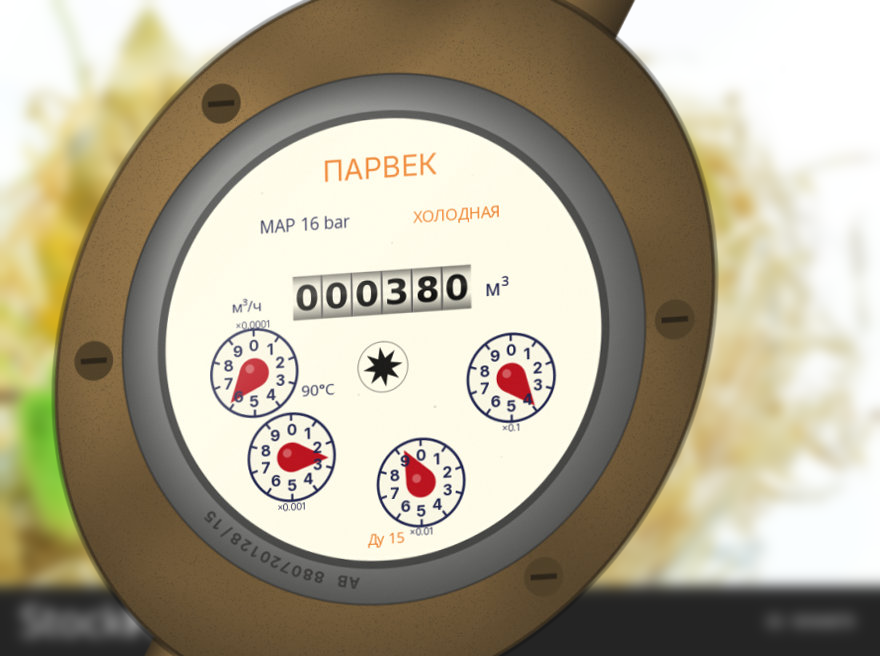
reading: 380.3926,m³
